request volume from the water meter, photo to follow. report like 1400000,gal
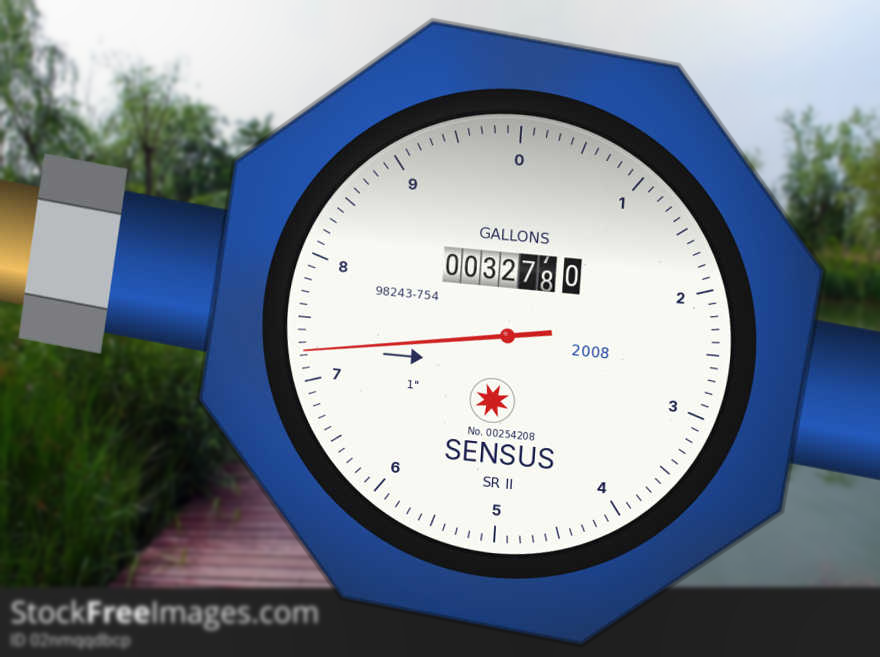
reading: 32777.2,gal
